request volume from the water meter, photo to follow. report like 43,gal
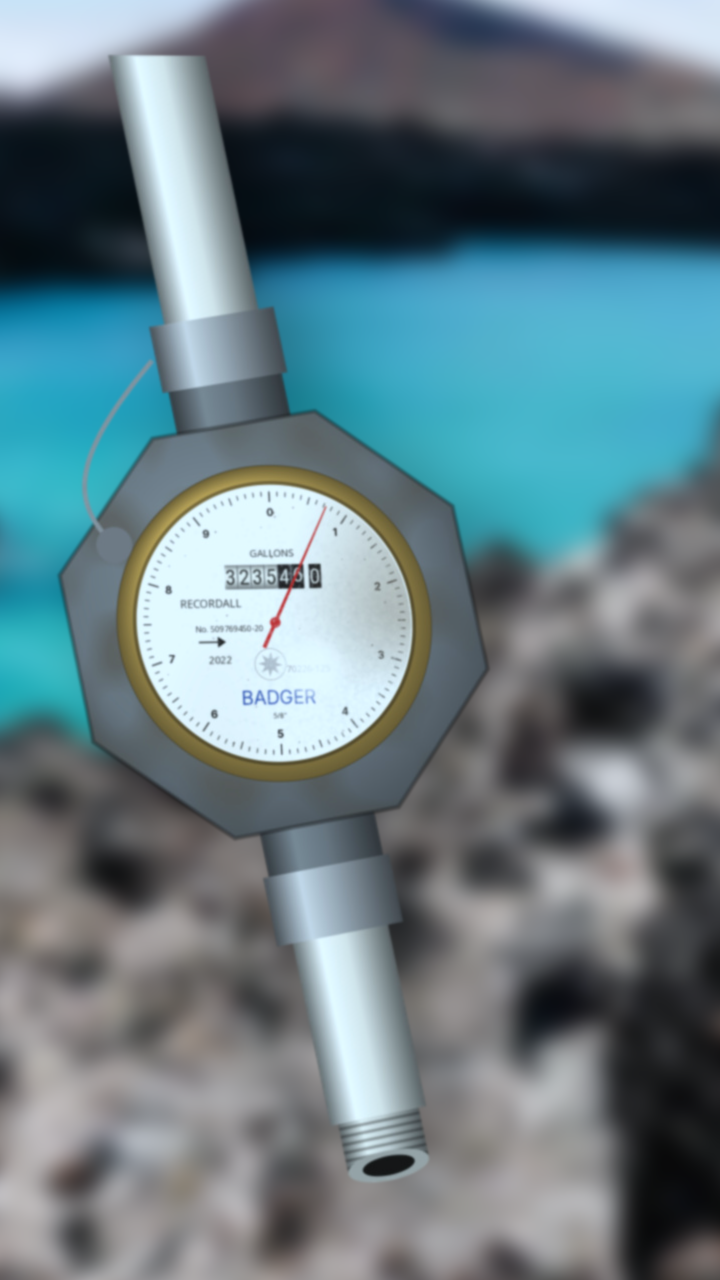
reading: 3235460.7,gal
